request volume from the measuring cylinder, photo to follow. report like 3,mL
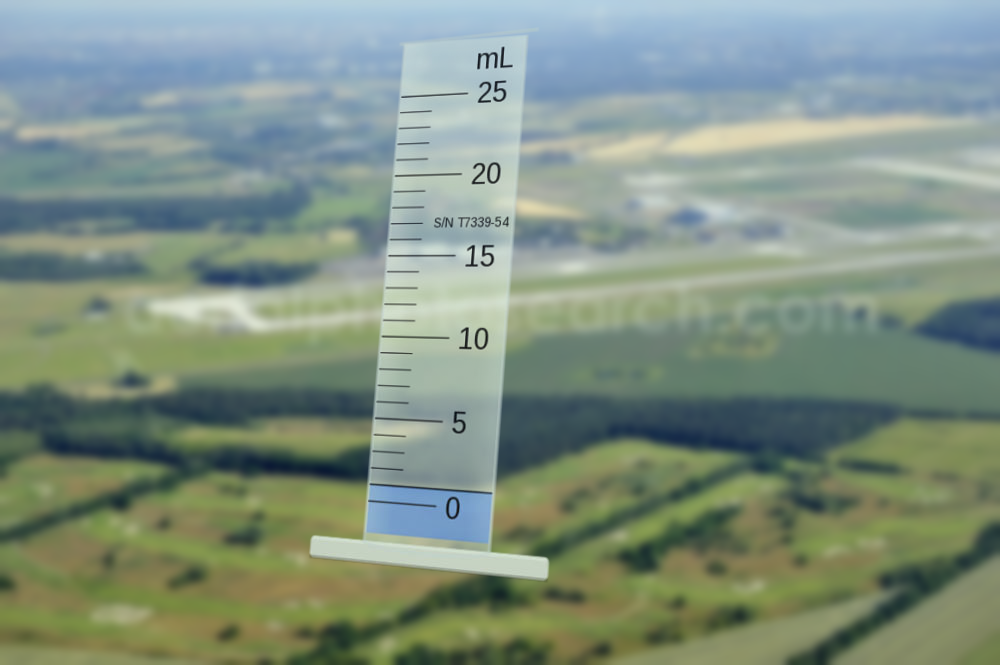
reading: 1,mL
